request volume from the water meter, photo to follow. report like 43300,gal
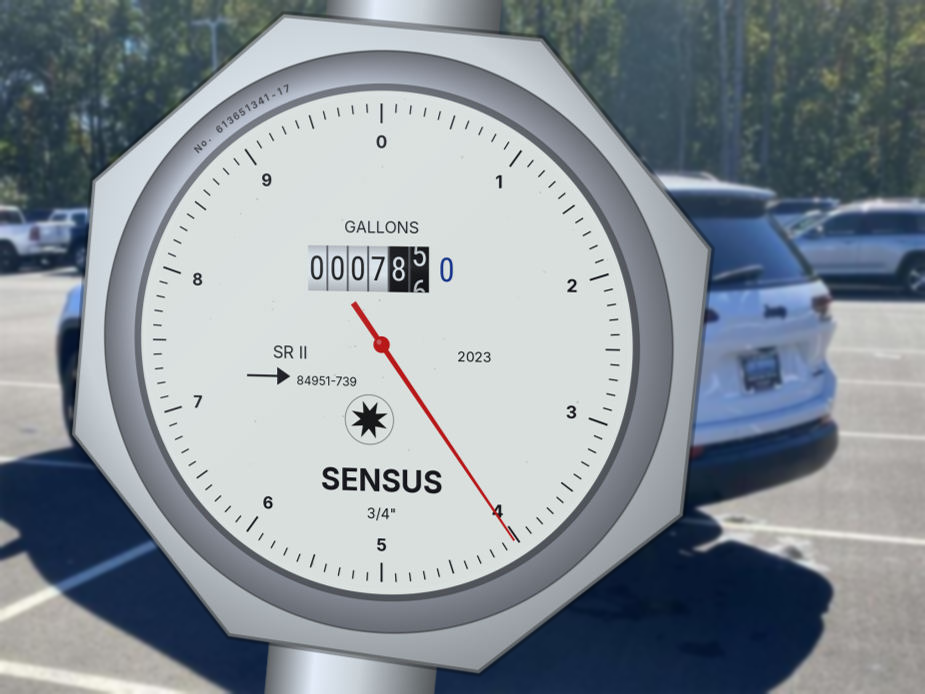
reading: 7854.0,gal
